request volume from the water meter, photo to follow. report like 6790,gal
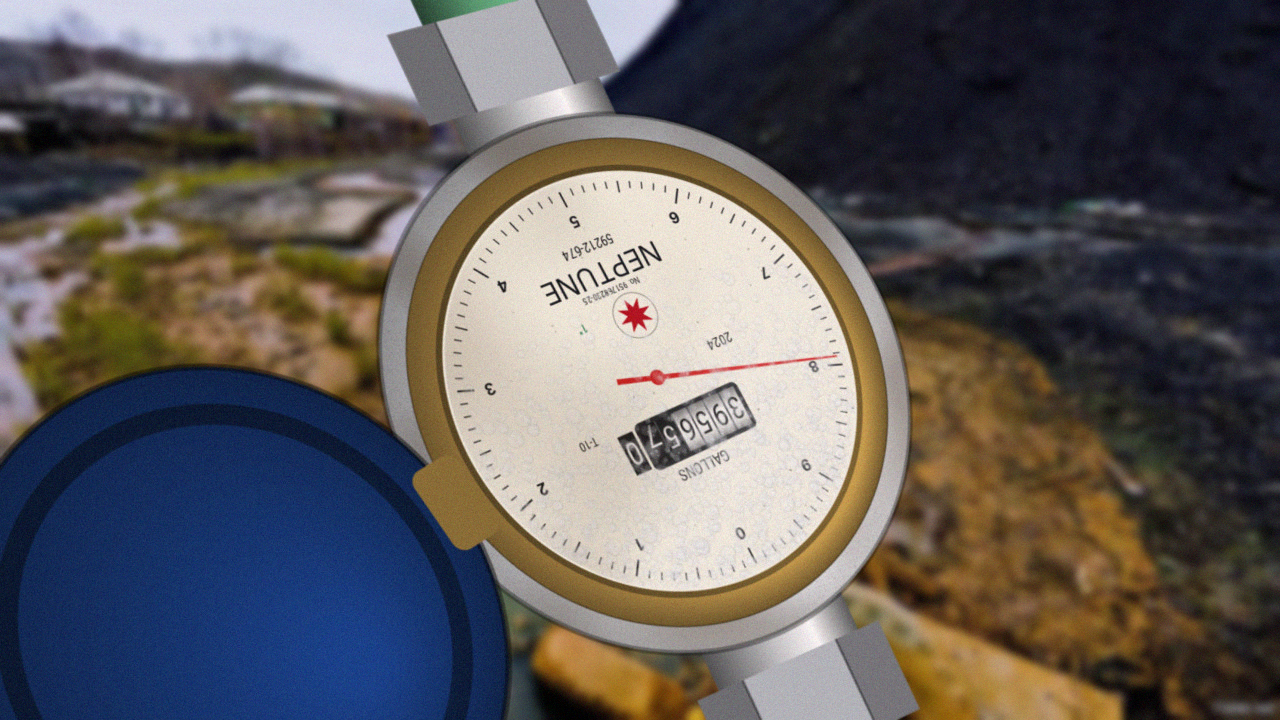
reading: 3956567.9,gal
